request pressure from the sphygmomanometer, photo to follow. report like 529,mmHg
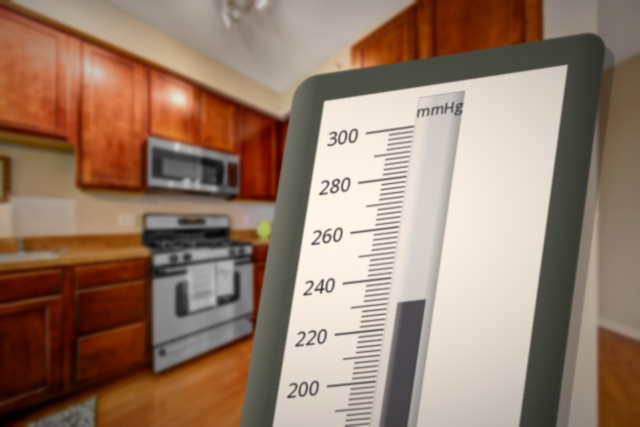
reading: 230,mmHg
